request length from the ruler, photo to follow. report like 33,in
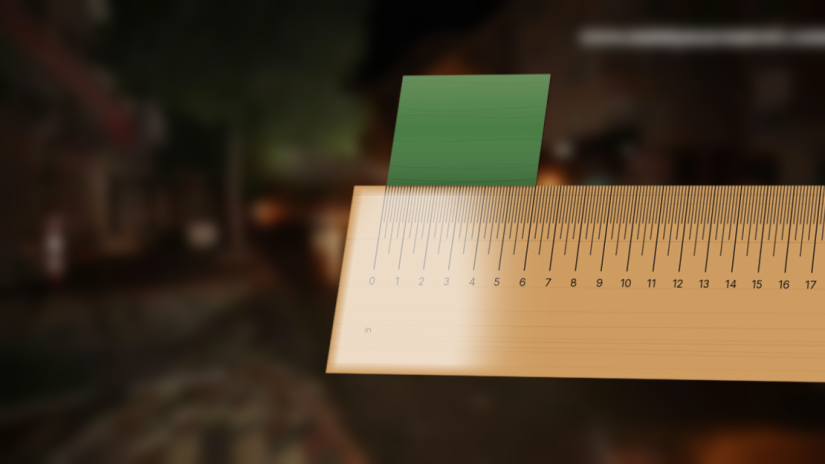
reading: 6,in
